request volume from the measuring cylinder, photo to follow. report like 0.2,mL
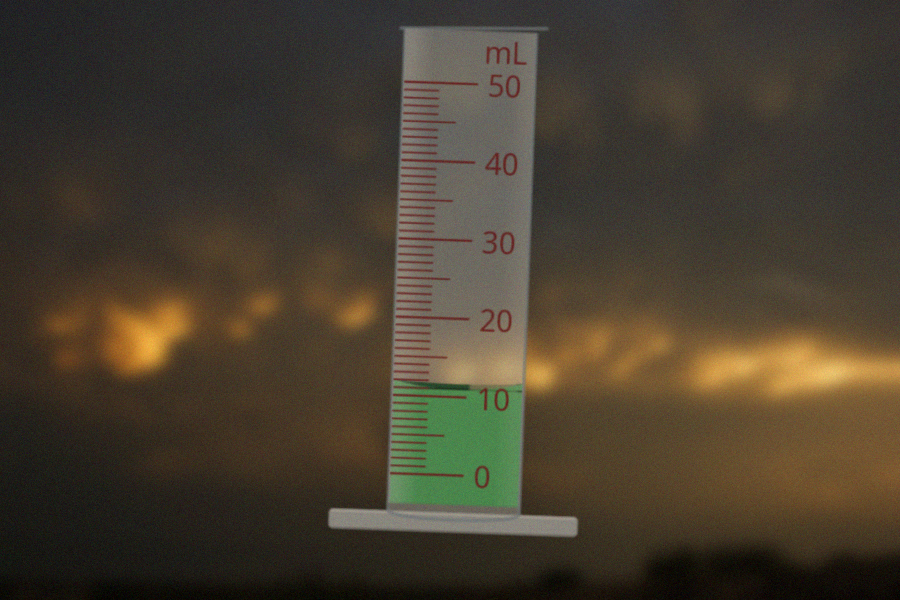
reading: 11,mL
